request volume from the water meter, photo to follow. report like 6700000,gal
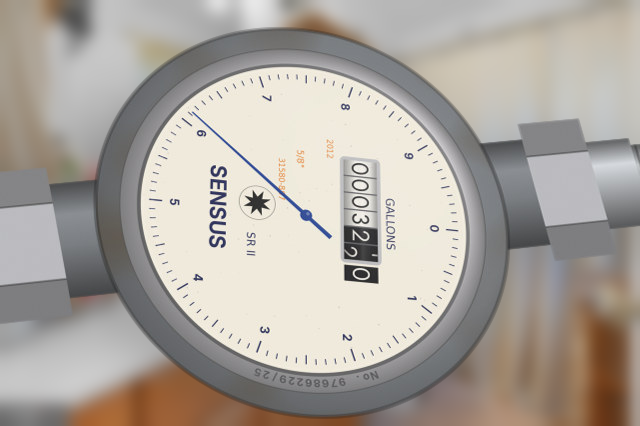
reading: 3216.1,gal
